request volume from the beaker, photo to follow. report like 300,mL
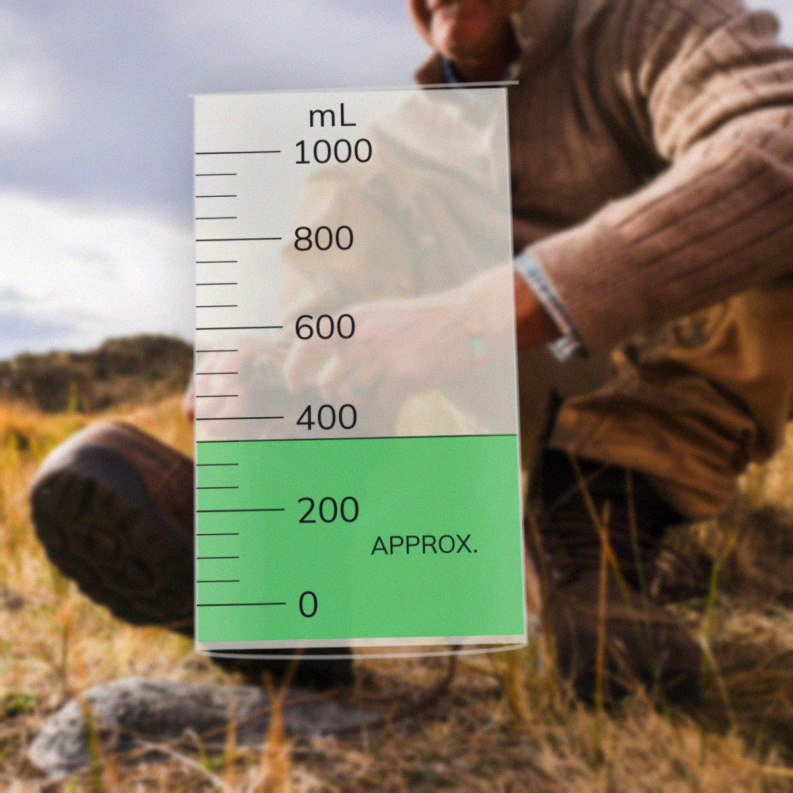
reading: 350,mL
